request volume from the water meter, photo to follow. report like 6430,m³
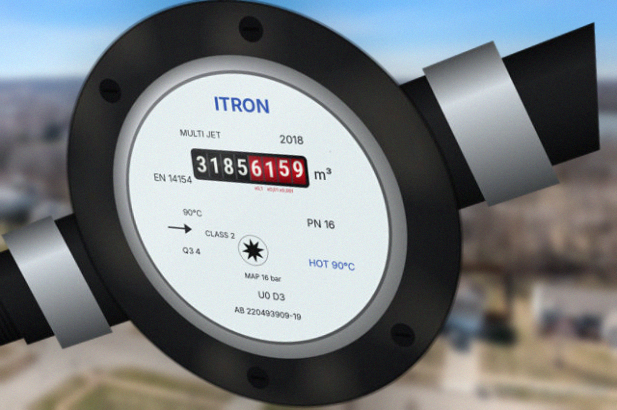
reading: 3185.6159,m³
